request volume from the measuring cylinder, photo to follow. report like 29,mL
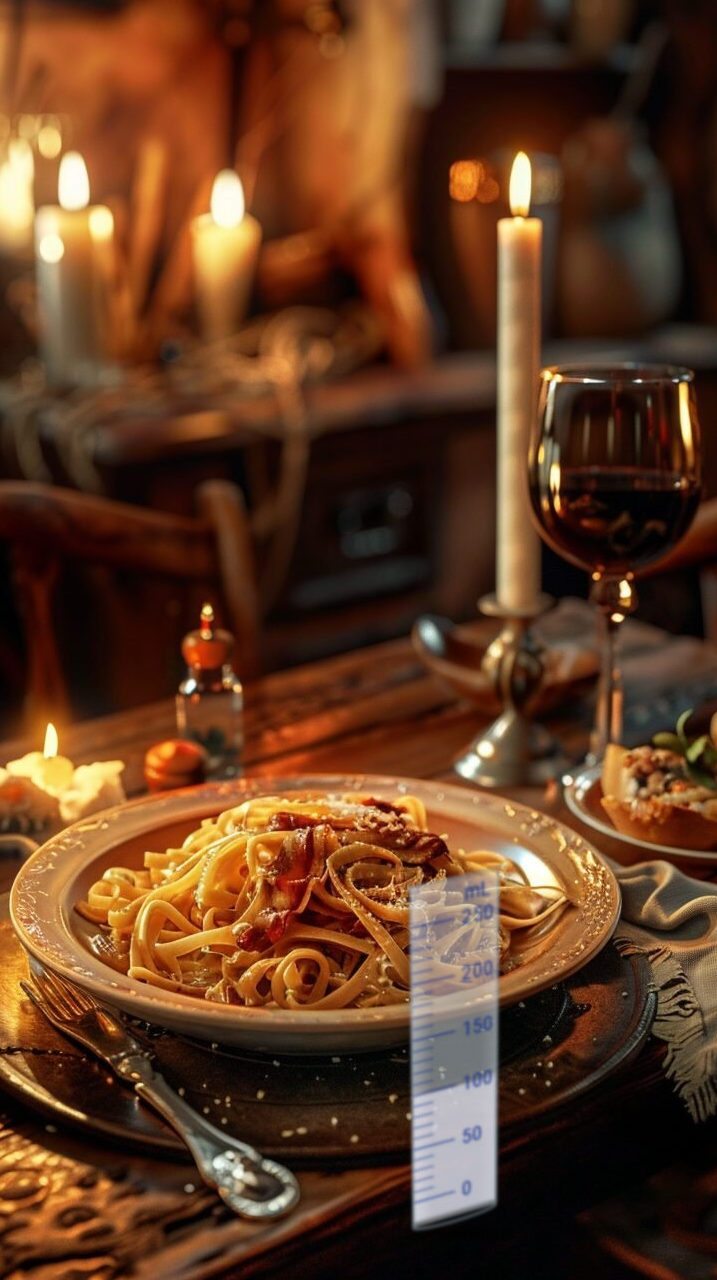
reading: 100,mL
